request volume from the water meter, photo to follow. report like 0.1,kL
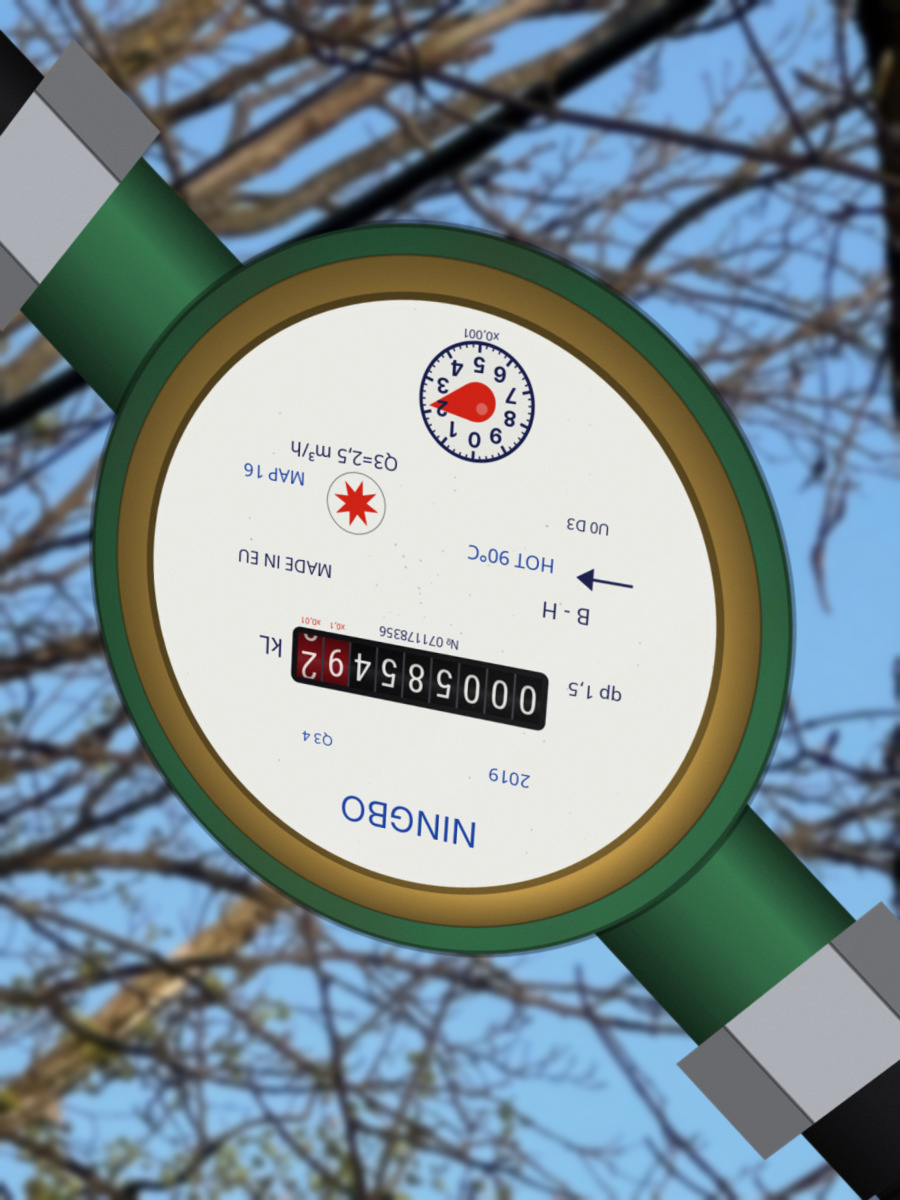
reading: 5854.922,kL
